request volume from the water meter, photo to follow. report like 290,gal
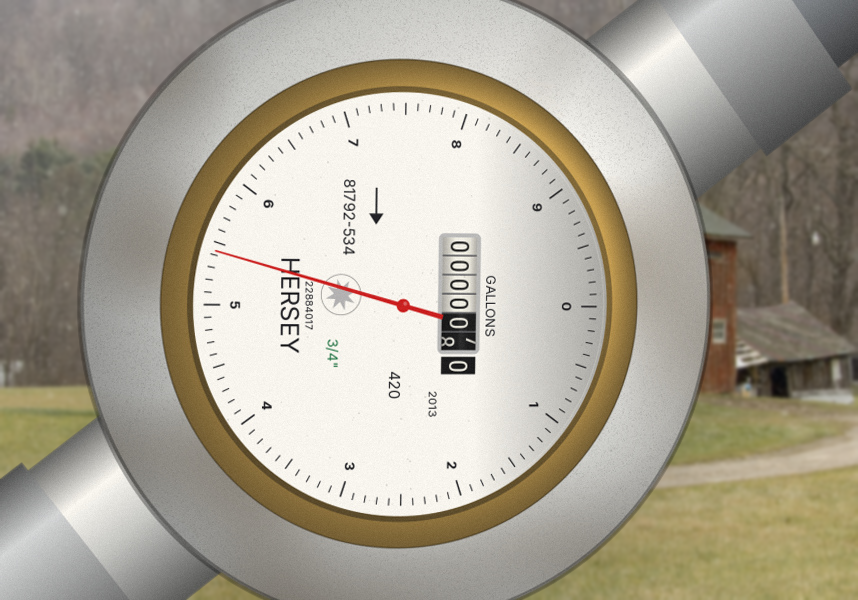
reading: 75.4,gal
